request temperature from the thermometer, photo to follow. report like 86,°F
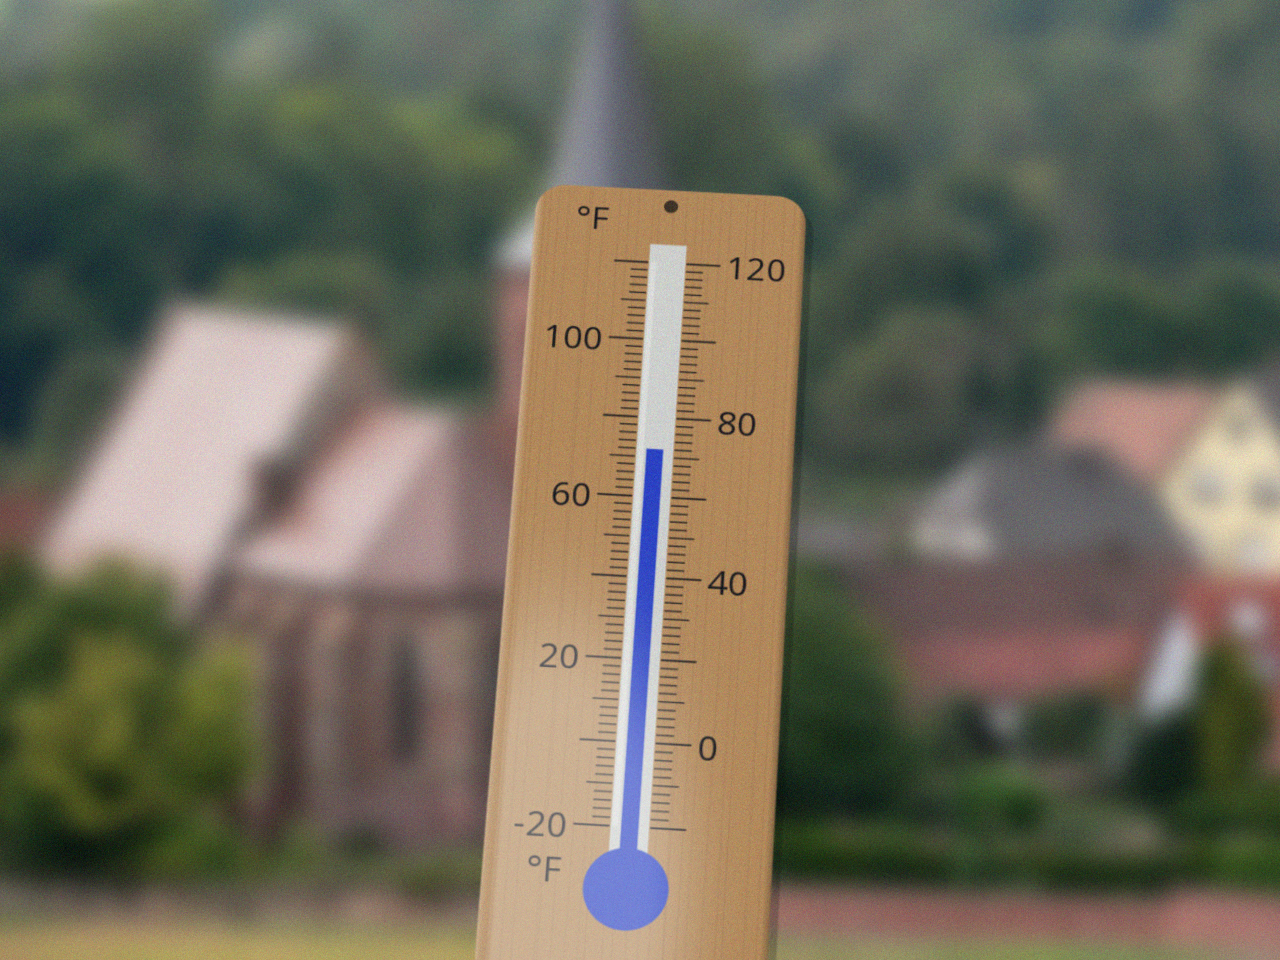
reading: 72,°F
